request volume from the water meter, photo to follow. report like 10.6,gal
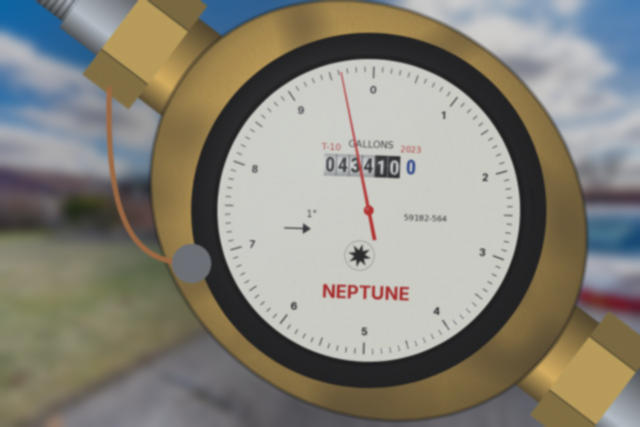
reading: 434099.6,gal
